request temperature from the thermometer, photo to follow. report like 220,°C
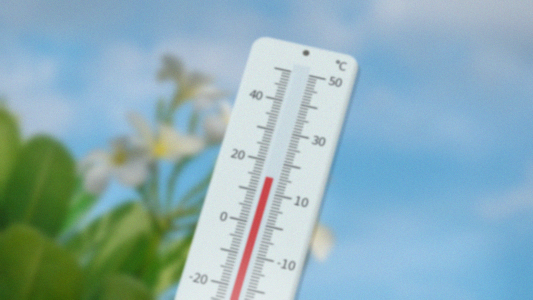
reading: 15,°C
